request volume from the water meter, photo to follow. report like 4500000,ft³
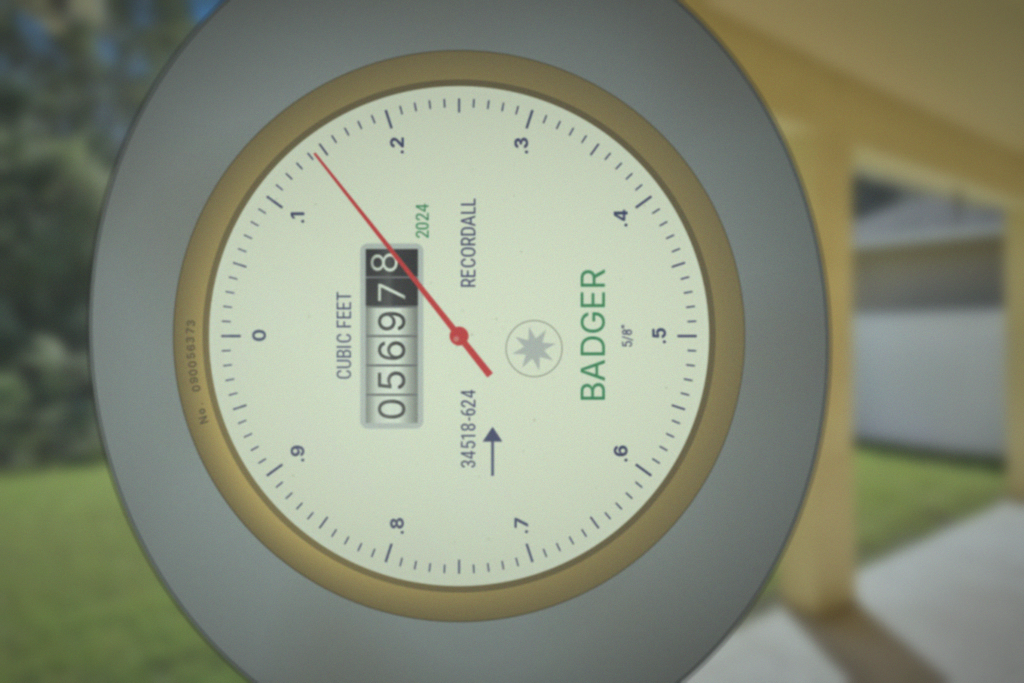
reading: 56978.14,ft³
